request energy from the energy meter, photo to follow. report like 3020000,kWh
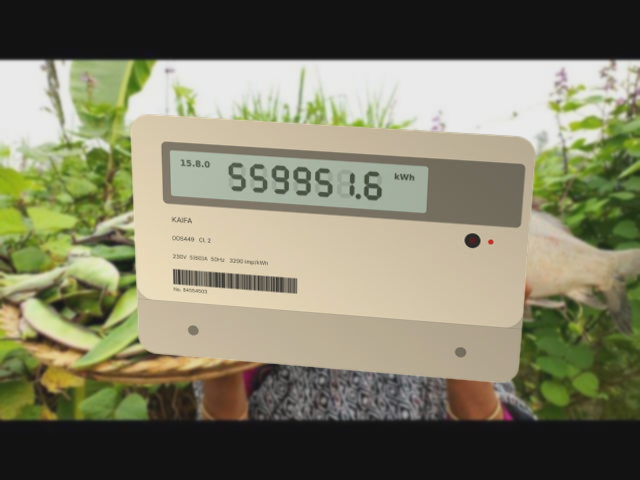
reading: 559951.6,kWh
